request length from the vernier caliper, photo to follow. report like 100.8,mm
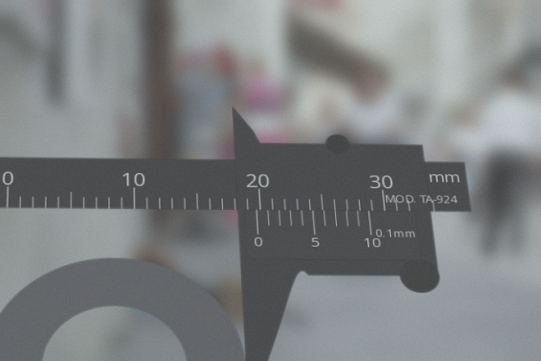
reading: 19.7,mm
